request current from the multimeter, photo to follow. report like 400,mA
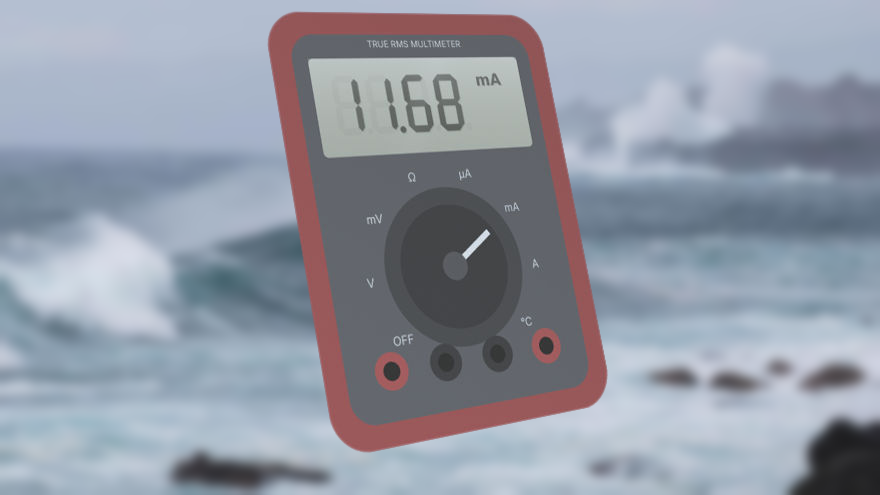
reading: 11.68,mA
